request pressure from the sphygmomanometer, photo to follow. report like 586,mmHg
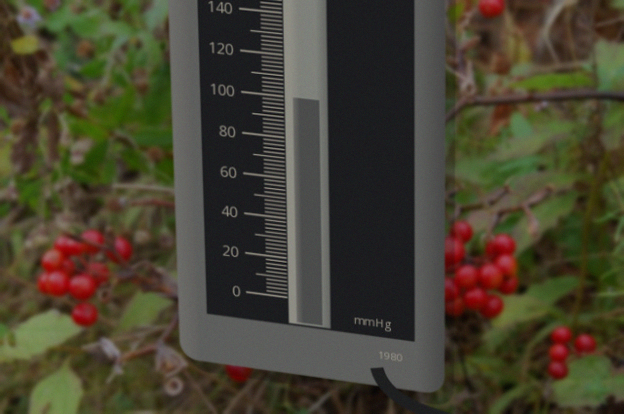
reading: 100,mmHg
